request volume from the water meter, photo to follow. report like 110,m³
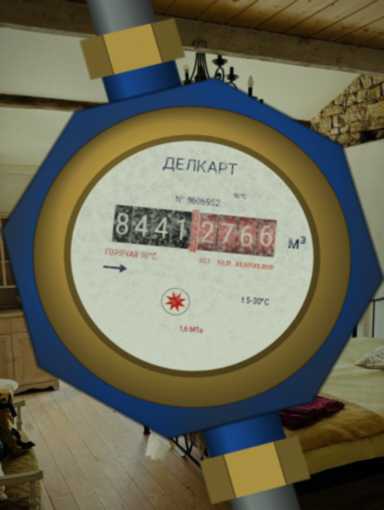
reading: 8441.2766,m³
